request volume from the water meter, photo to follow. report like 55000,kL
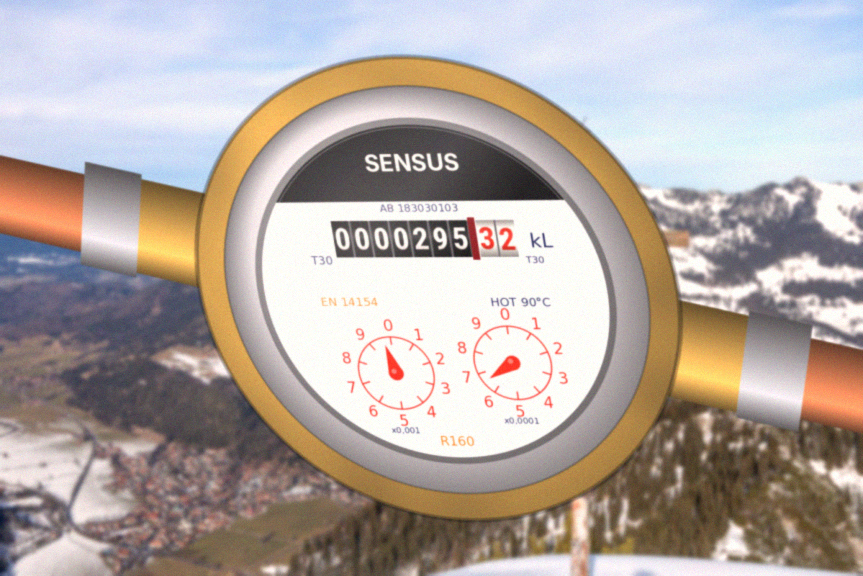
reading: 295.3196,kL
